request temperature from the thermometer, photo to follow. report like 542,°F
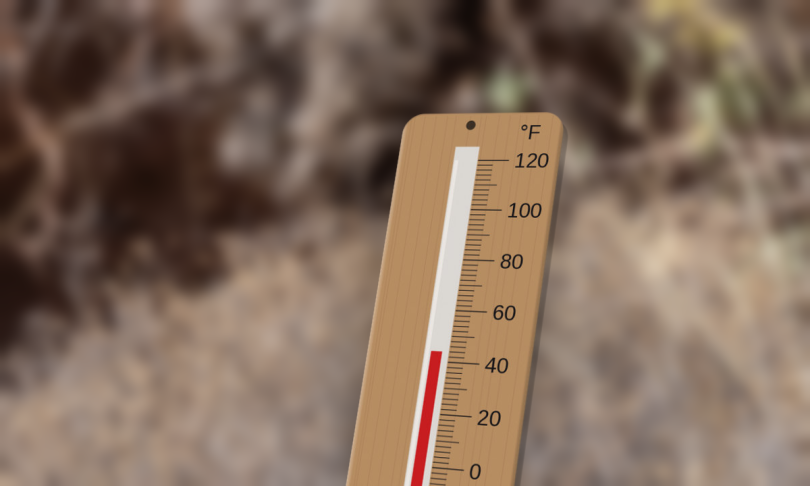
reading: 44,°F
